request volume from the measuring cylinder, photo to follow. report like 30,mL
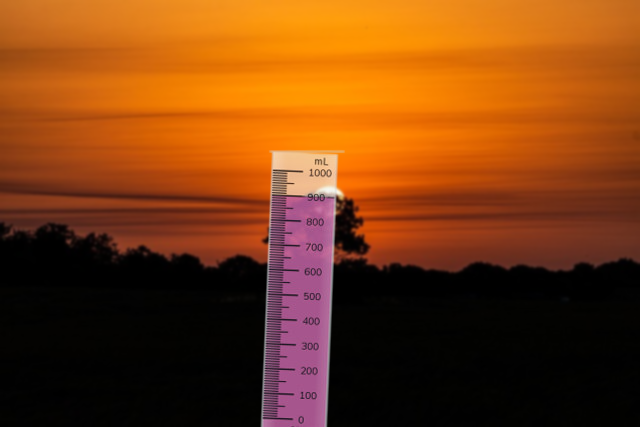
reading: 900,mL
